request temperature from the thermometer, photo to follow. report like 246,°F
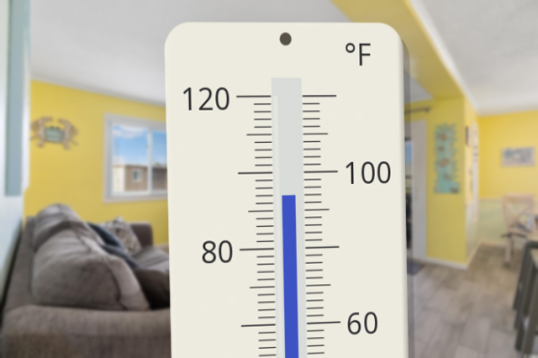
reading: 94,°F
